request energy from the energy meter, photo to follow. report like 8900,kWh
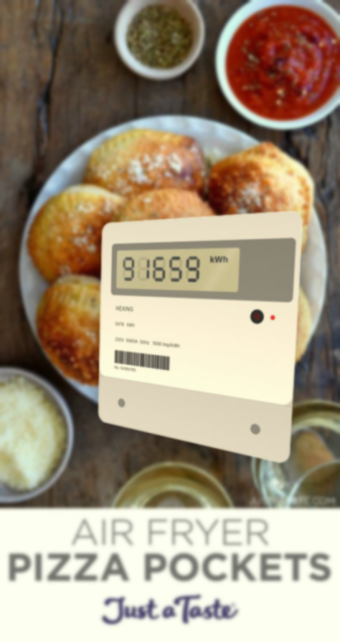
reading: 91659,kWh
